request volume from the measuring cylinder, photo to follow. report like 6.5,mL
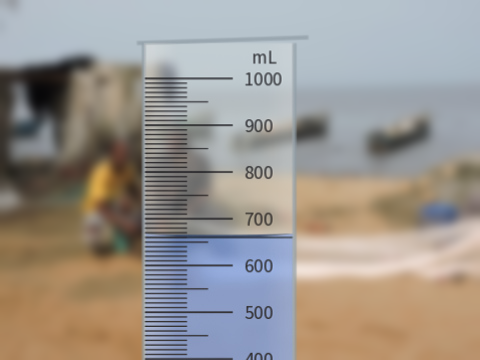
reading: 660,mL
